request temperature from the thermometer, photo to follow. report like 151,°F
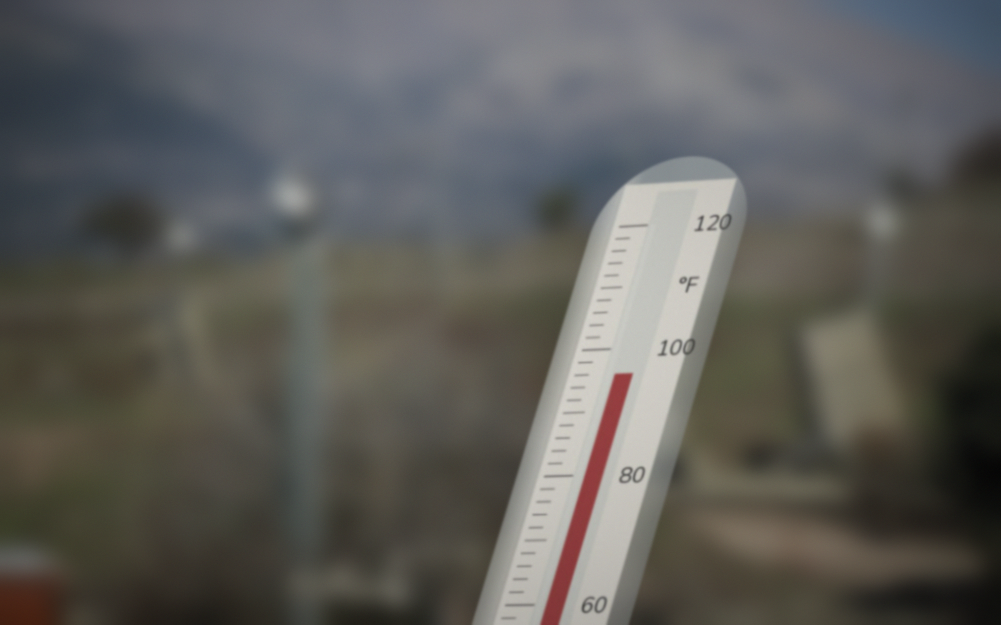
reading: 96,°F
